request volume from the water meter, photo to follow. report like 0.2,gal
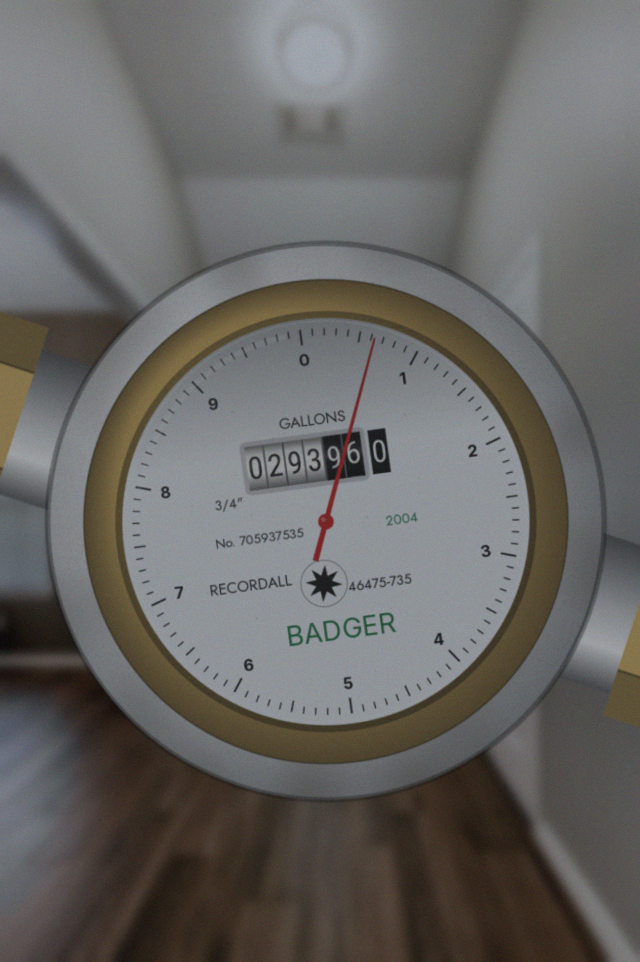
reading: 293960.6,gal
